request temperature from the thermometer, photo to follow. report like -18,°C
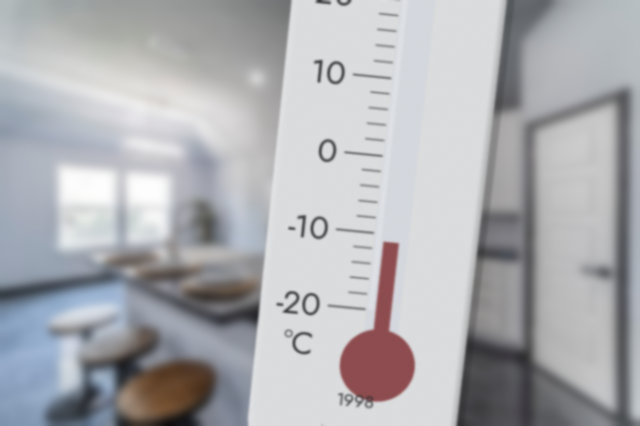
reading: -11,°C
